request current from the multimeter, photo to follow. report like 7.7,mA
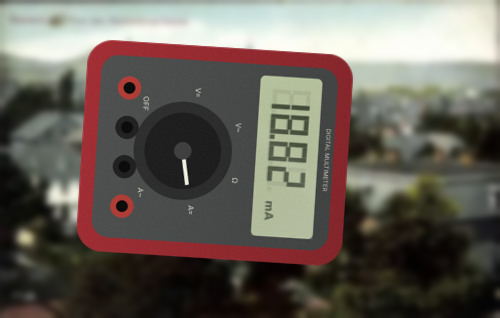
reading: 18.82,mA
